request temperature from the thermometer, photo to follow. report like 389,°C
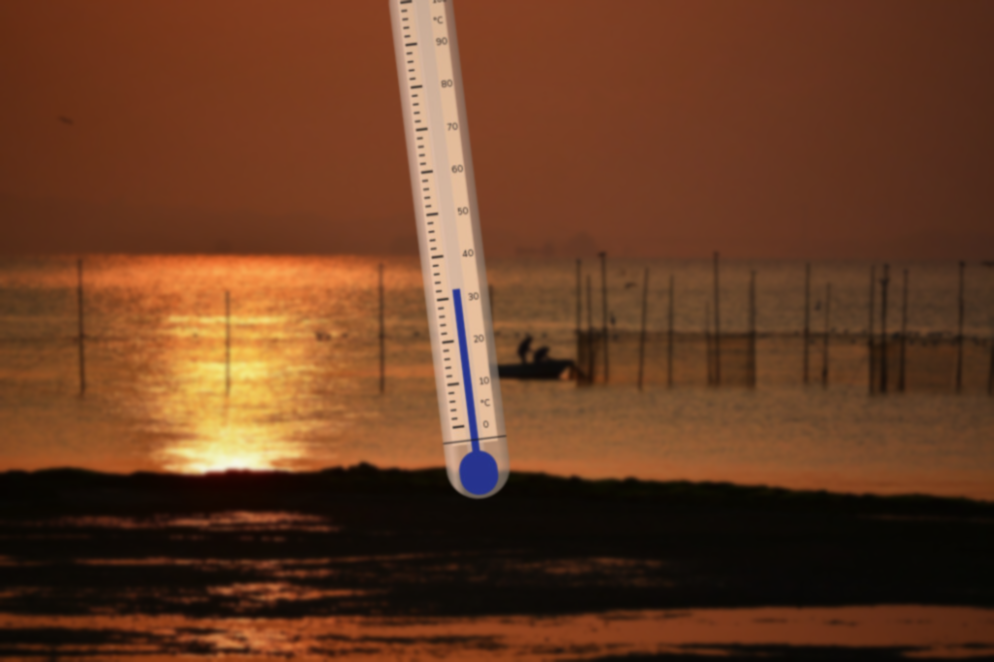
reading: 32,°C
